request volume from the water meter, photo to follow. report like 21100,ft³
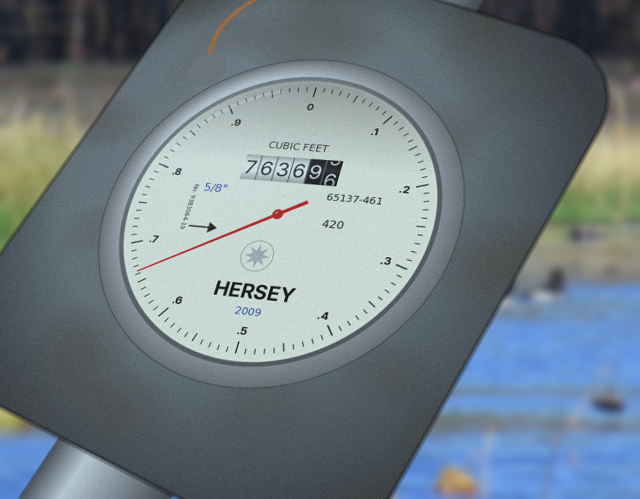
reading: 763695.66,ft³
